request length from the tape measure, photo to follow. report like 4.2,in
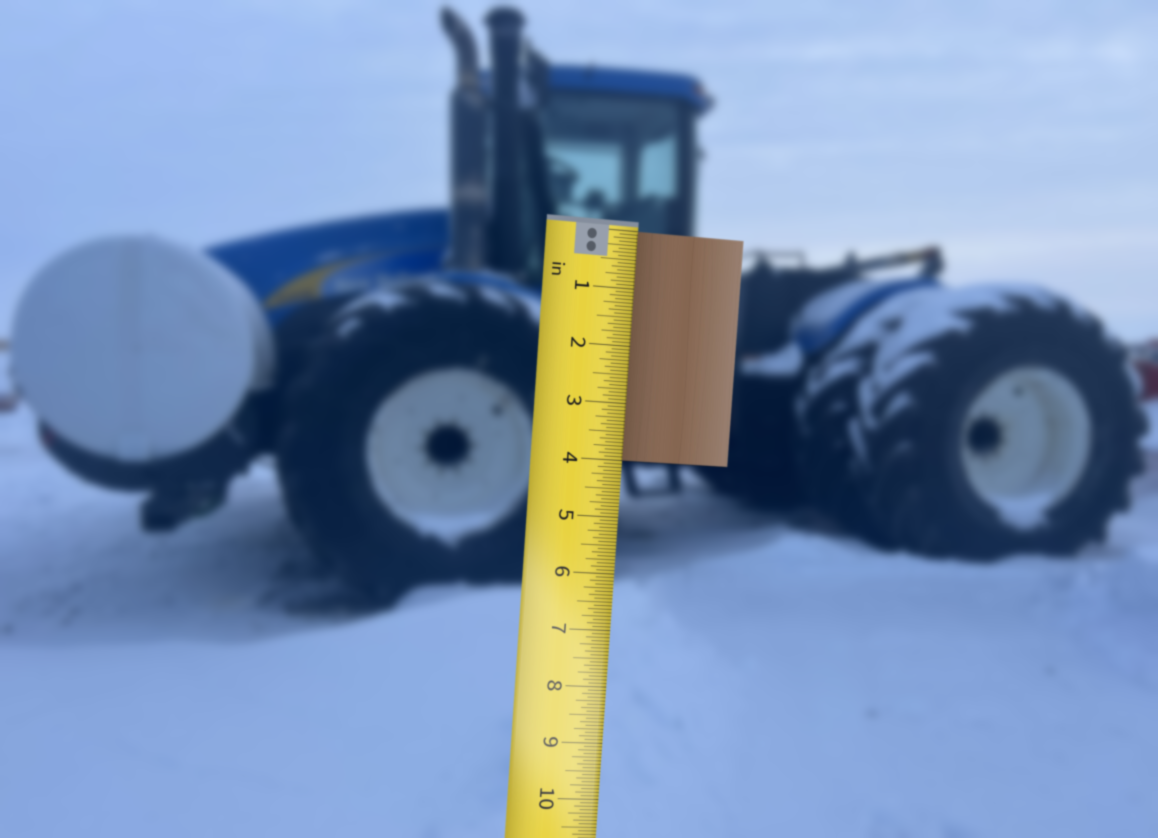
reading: 4,in
